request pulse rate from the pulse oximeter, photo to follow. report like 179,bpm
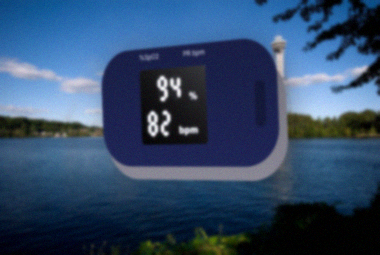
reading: 82,bpm
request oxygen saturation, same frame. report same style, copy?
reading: 94,%
